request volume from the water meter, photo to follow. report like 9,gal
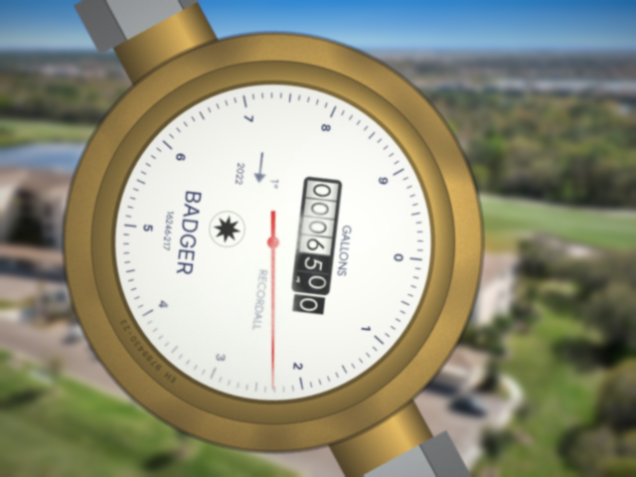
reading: 6502.3,gal
